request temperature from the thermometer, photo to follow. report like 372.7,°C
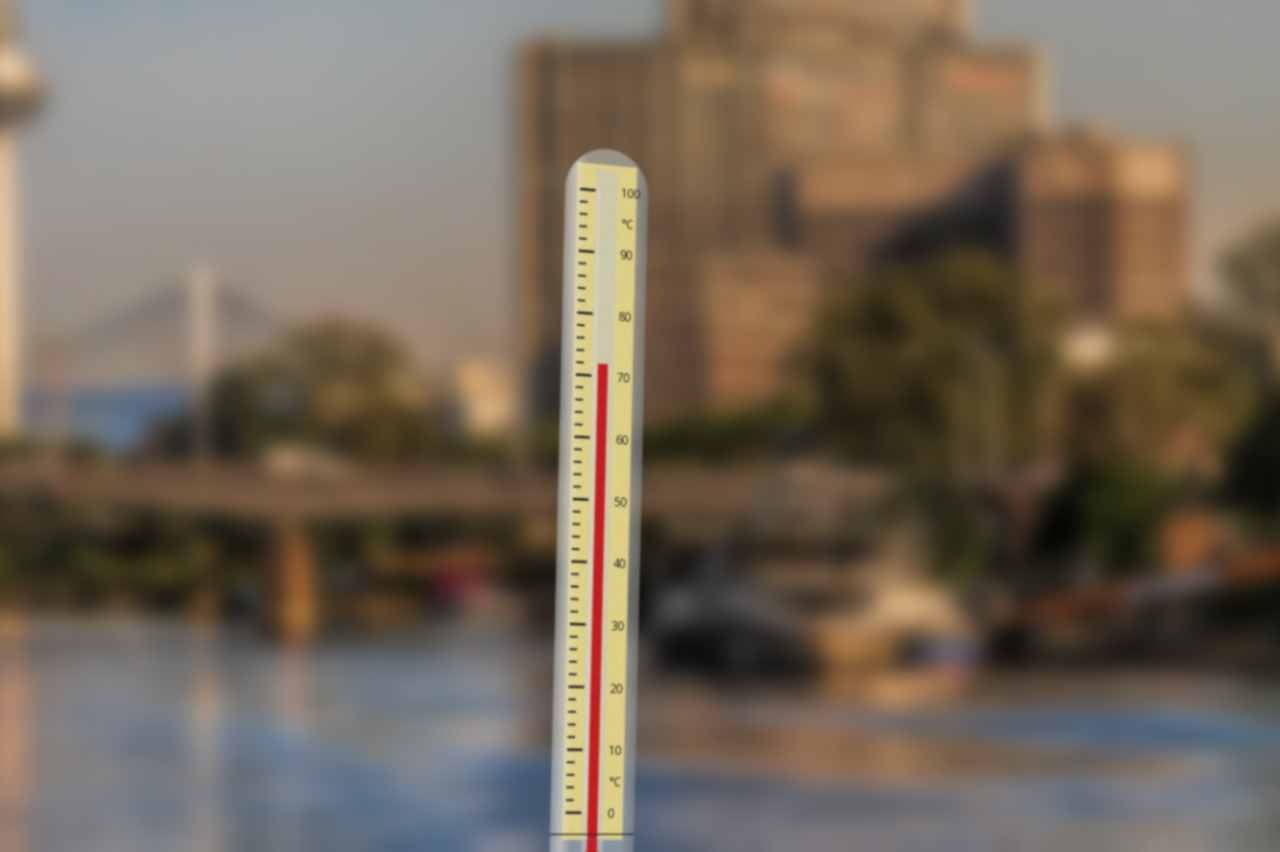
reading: 72,°C
